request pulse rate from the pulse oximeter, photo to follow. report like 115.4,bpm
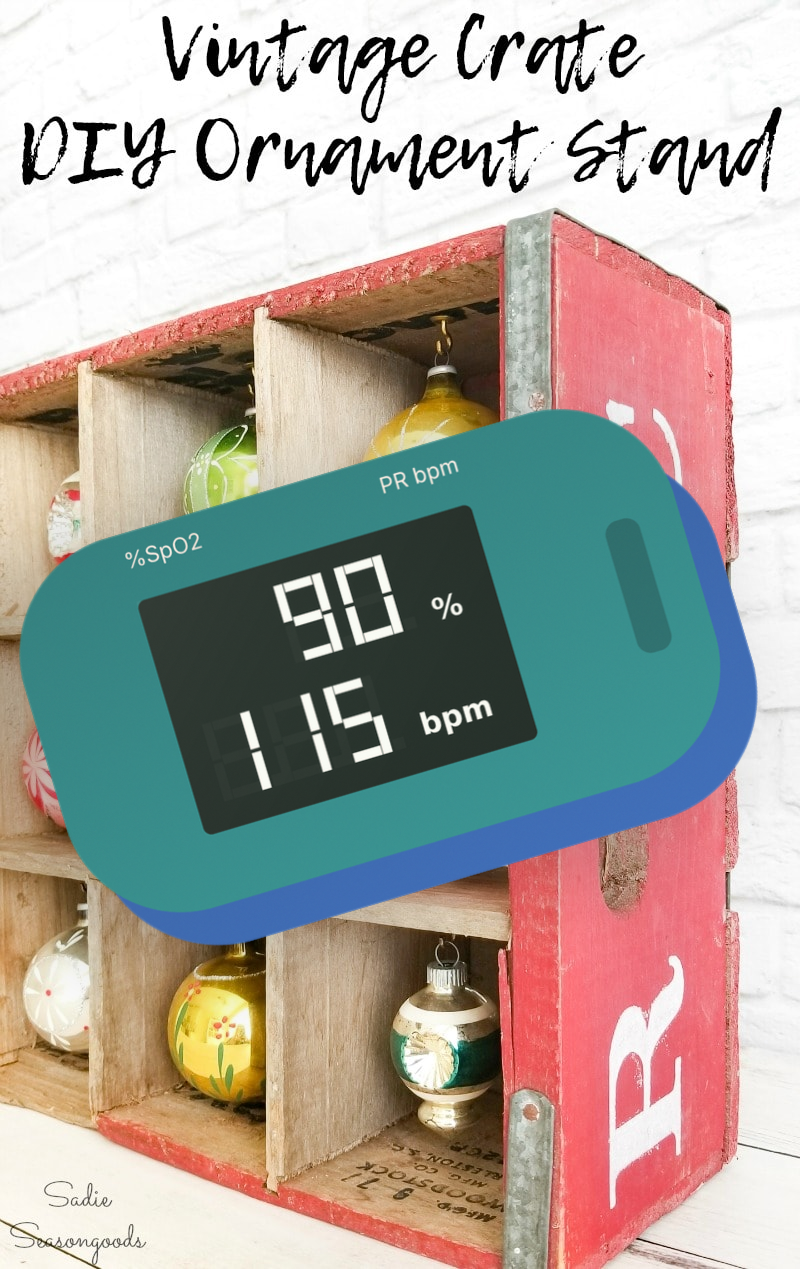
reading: 115,bpm
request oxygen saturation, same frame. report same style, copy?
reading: 90,%
